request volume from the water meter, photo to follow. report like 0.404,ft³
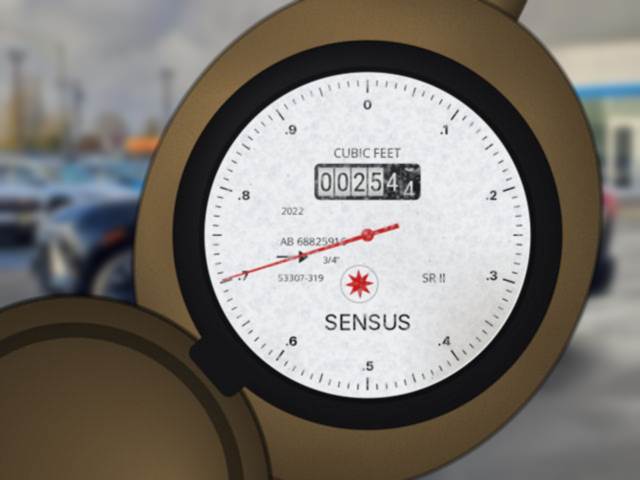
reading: 2543.70,ft³
